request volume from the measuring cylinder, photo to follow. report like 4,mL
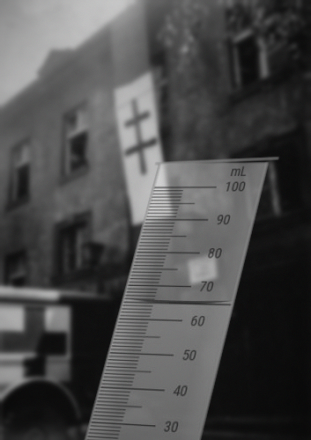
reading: 65,mL
